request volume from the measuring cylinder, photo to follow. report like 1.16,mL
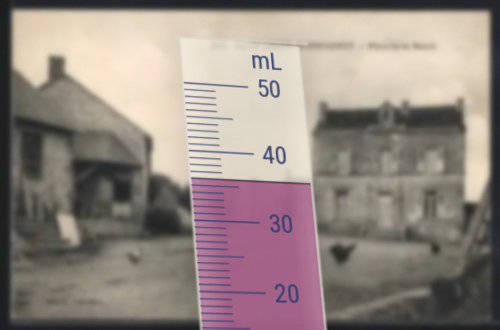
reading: 36,mL
